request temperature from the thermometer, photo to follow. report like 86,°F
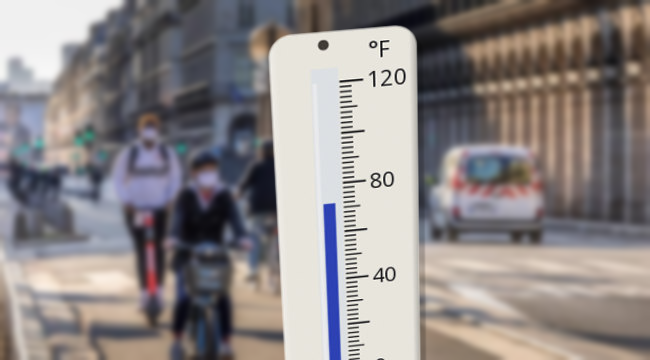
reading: 72,°F
